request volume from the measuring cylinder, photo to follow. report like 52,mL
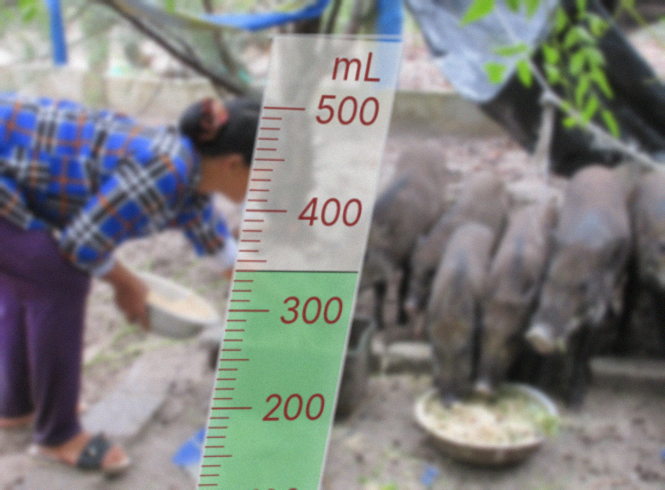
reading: 340,mL
